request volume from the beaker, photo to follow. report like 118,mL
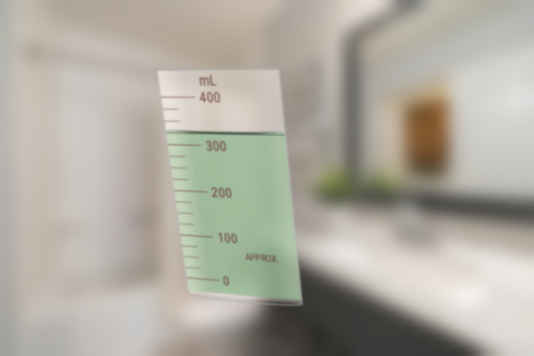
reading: 325,mL
